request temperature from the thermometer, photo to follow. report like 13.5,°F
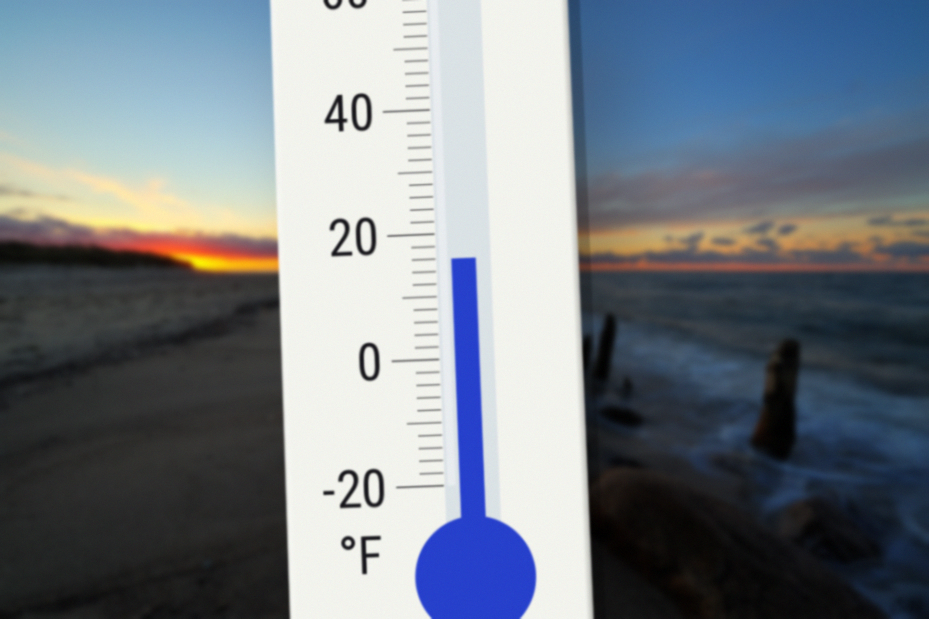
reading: 16,°F
